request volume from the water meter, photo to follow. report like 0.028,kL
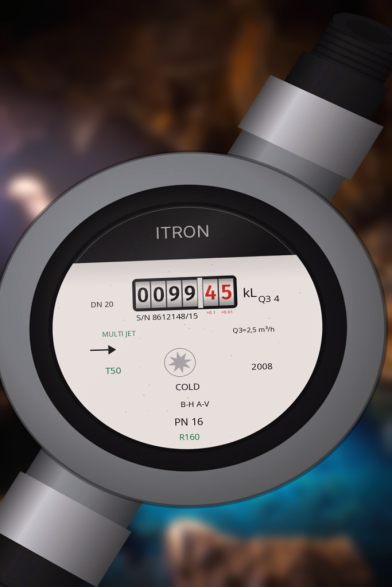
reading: 99.45,kL
